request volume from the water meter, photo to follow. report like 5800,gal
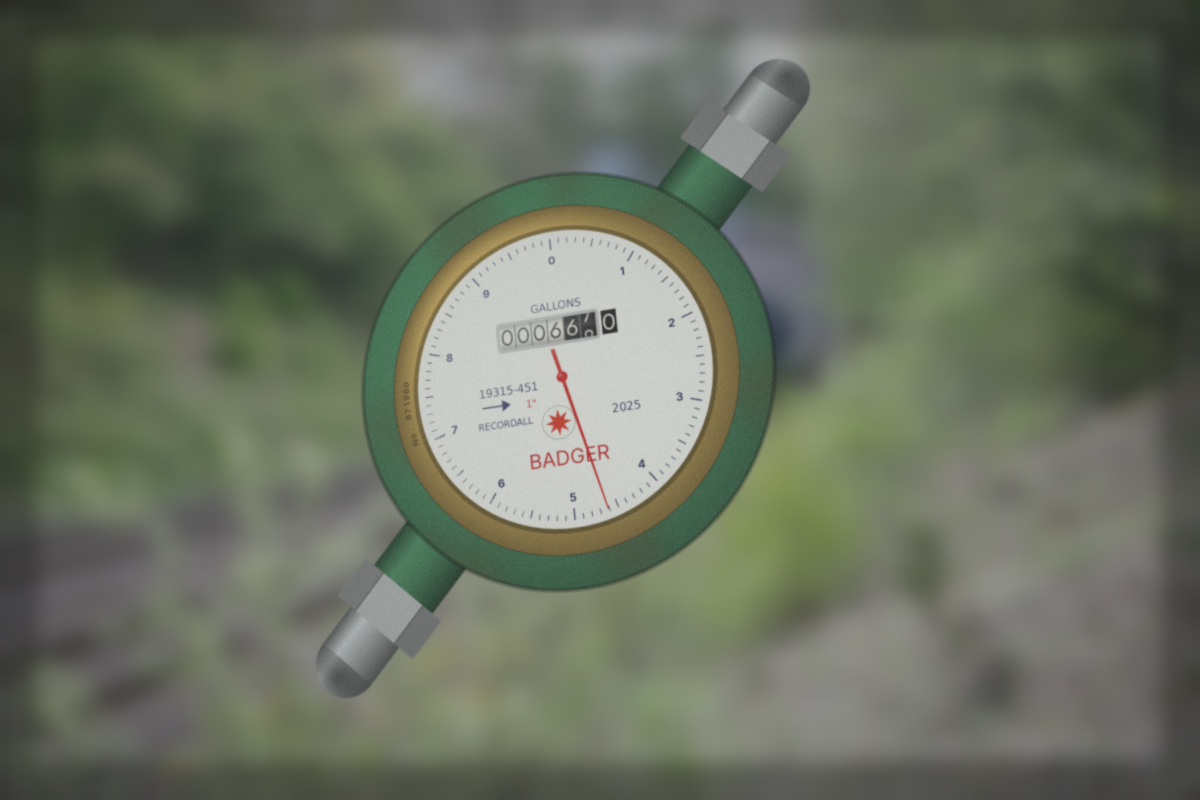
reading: 6674.6,gal
